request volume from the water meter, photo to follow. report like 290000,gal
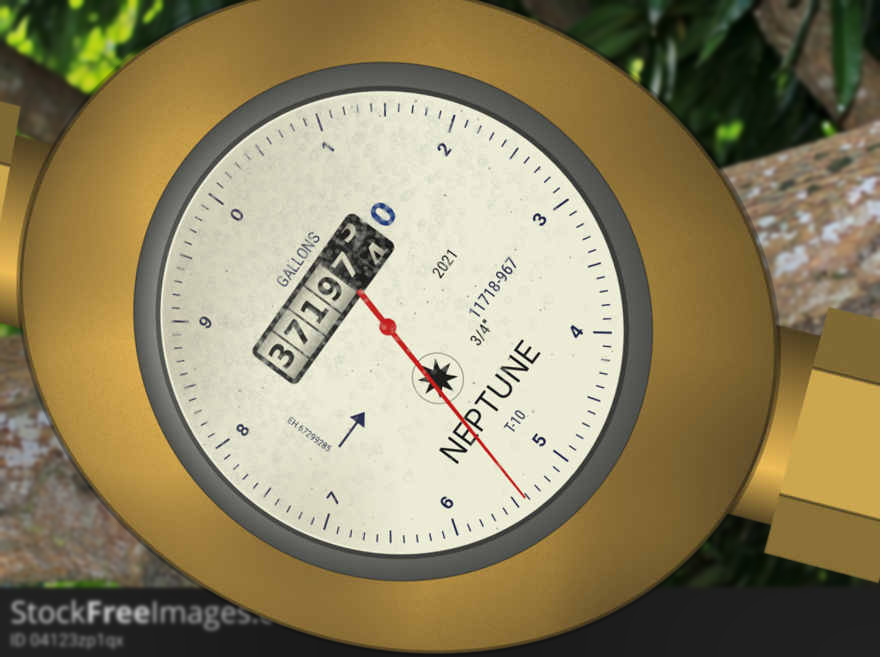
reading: 3719735.4,gal
